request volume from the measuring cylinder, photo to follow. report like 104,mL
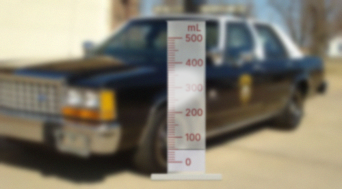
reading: 50,mL
